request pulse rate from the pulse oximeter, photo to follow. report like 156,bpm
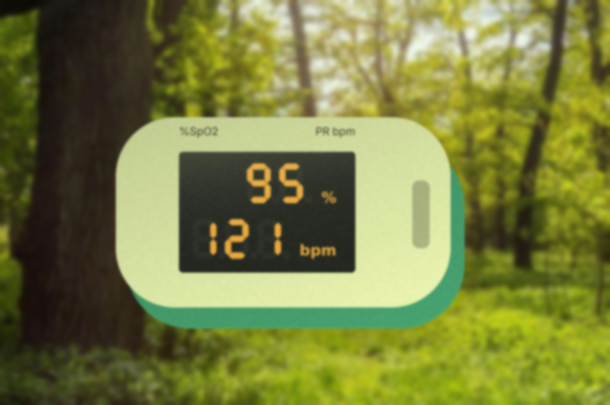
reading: 121,bpm
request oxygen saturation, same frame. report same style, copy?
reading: 95,%
